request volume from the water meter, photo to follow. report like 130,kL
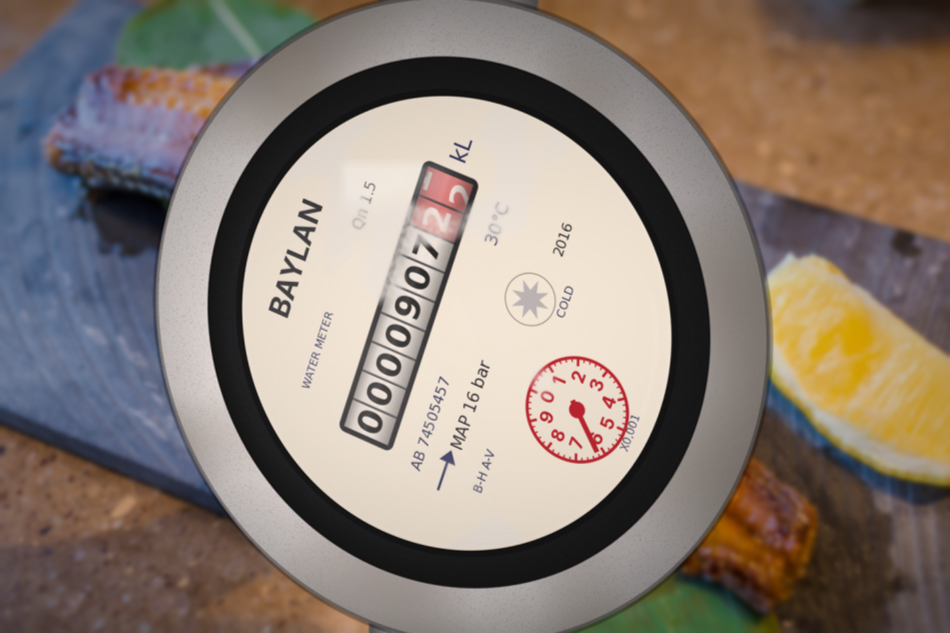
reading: 907.216,kL
